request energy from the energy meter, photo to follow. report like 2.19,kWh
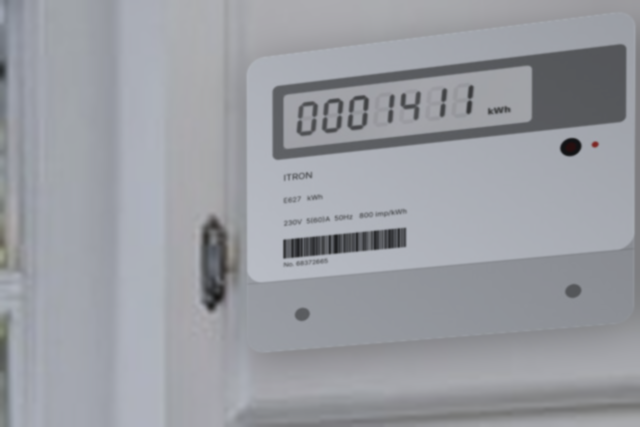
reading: 1411,kWh
